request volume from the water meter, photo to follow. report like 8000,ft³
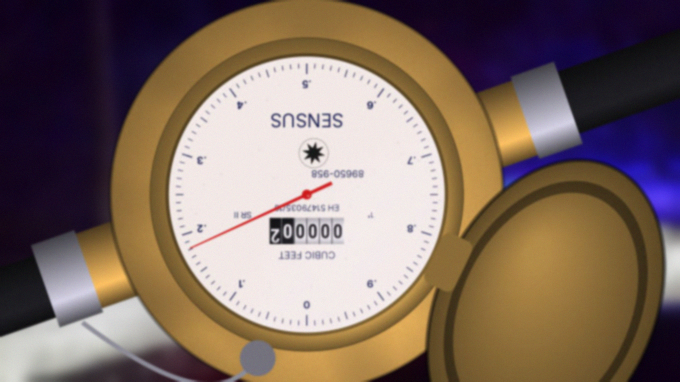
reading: 2.18,ft³
